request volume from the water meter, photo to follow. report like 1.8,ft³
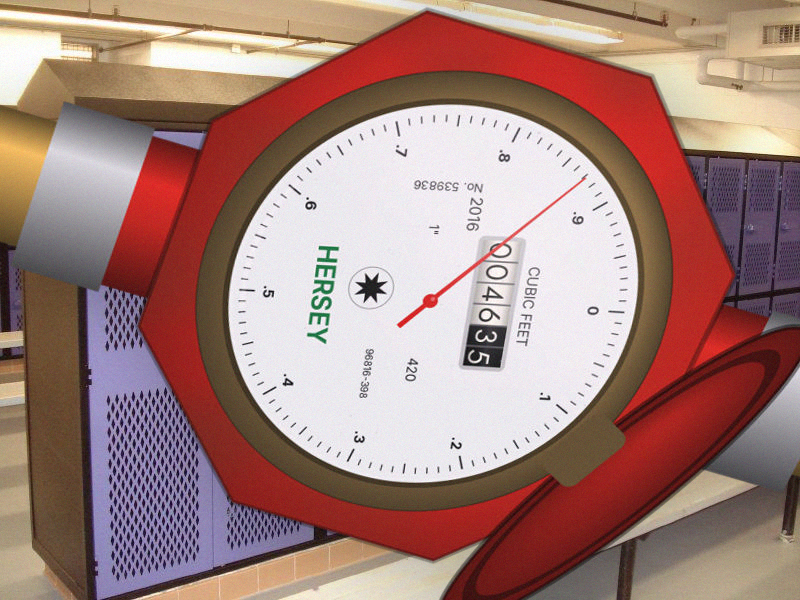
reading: 4634.87,ft³
